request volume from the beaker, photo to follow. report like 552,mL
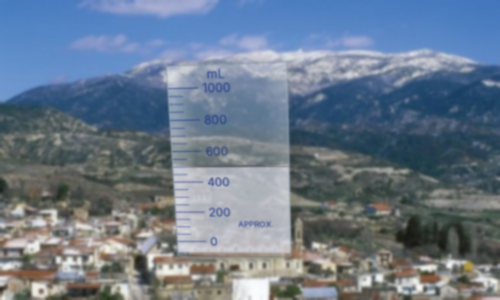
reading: 500,mL
